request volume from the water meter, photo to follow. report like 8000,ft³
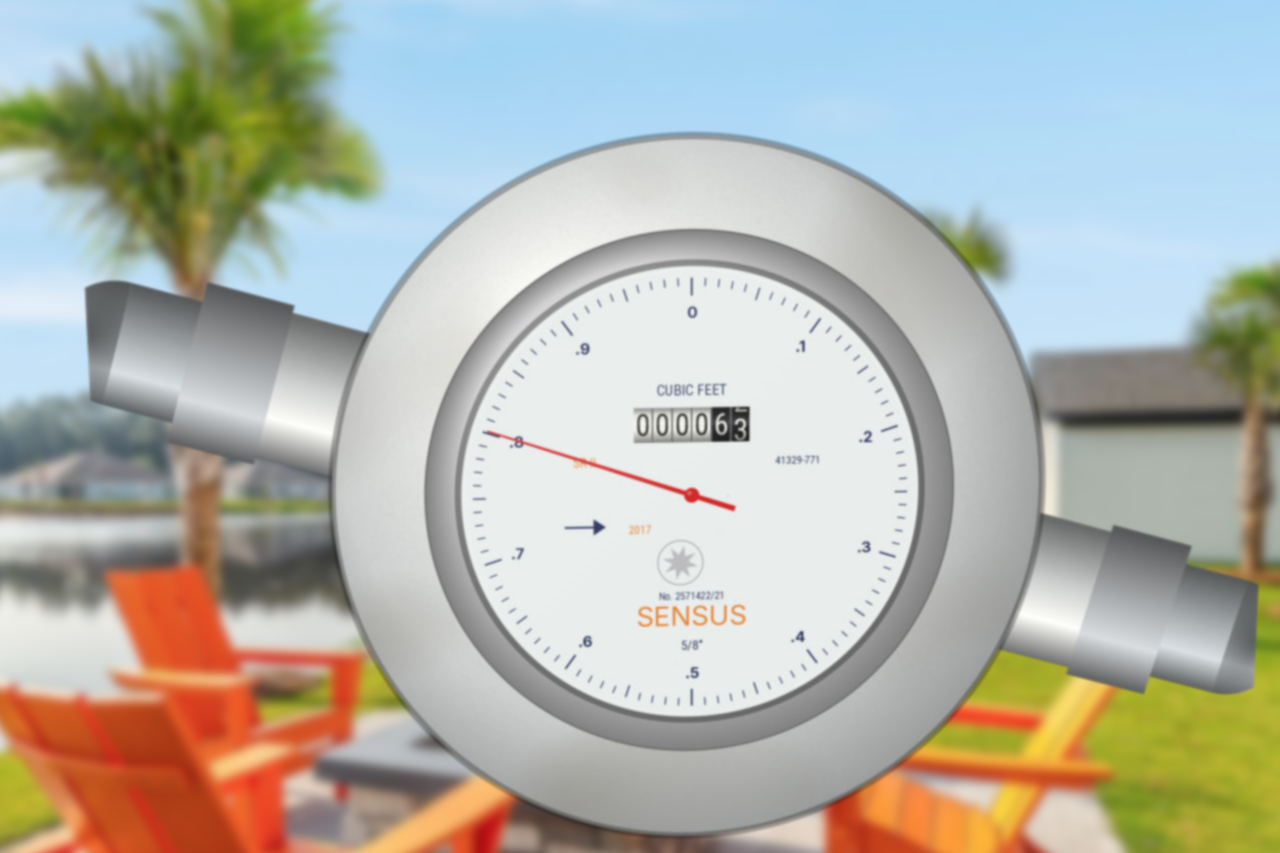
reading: 62.80,ft³
